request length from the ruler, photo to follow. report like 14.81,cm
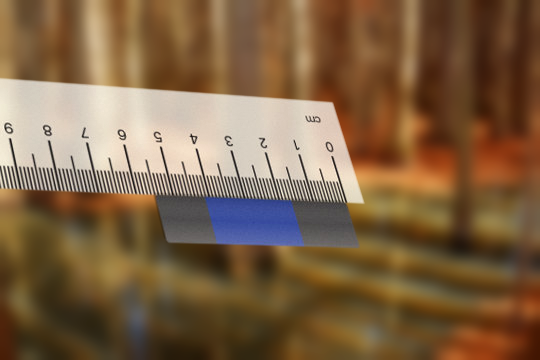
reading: 5.5,cm
